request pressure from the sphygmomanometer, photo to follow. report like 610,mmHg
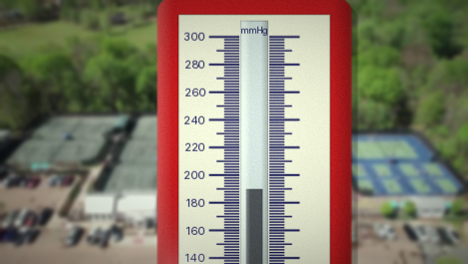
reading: 190,mmHg
